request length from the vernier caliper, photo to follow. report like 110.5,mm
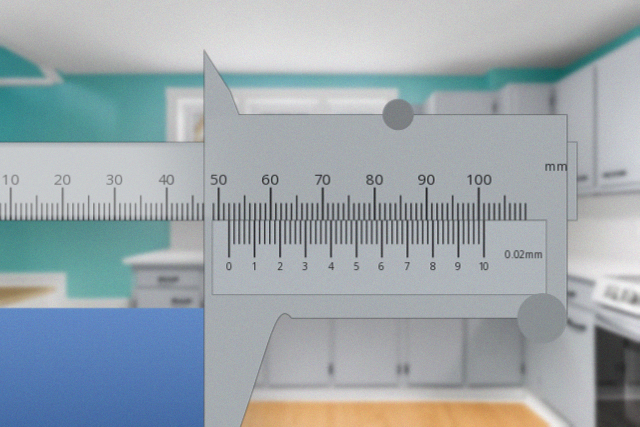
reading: 52.0,mm
